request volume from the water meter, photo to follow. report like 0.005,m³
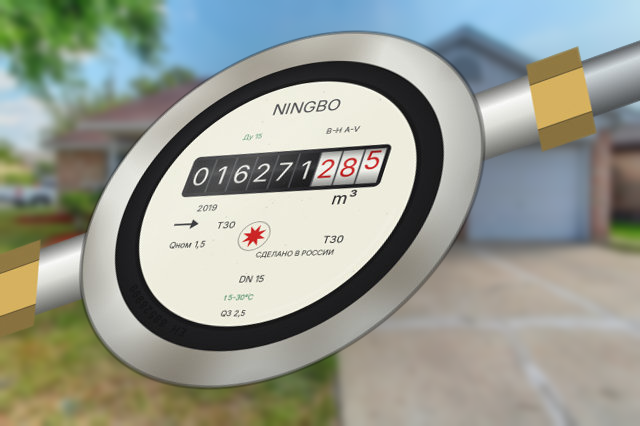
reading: 16271.285,m³
